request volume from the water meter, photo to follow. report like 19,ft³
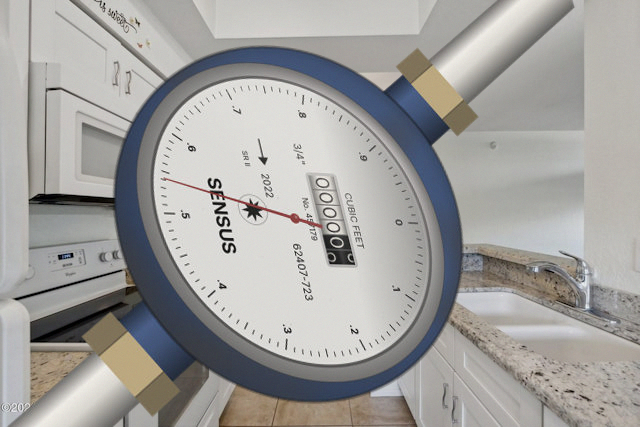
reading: 8.54,ft³
